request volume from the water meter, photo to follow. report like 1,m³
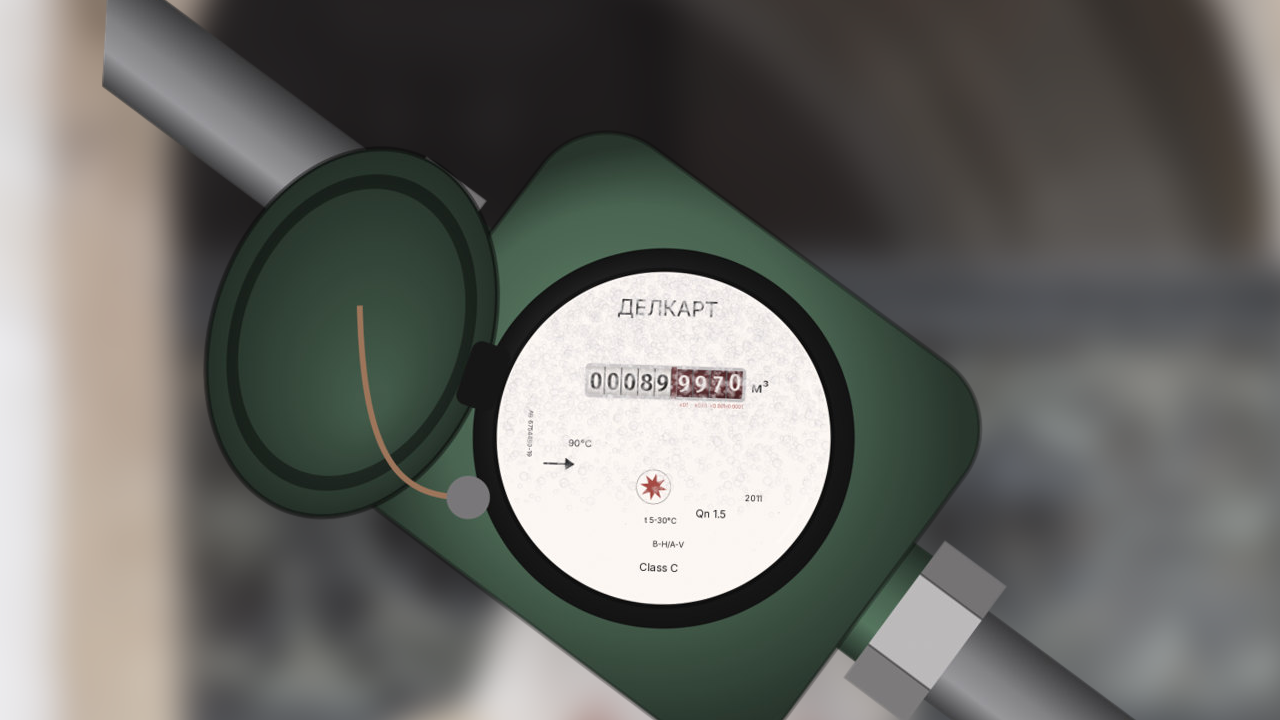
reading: 89.9970,m³
